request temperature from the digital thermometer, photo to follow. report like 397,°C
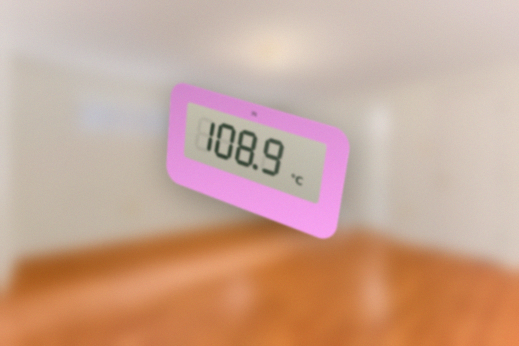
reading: 108.9,°C
